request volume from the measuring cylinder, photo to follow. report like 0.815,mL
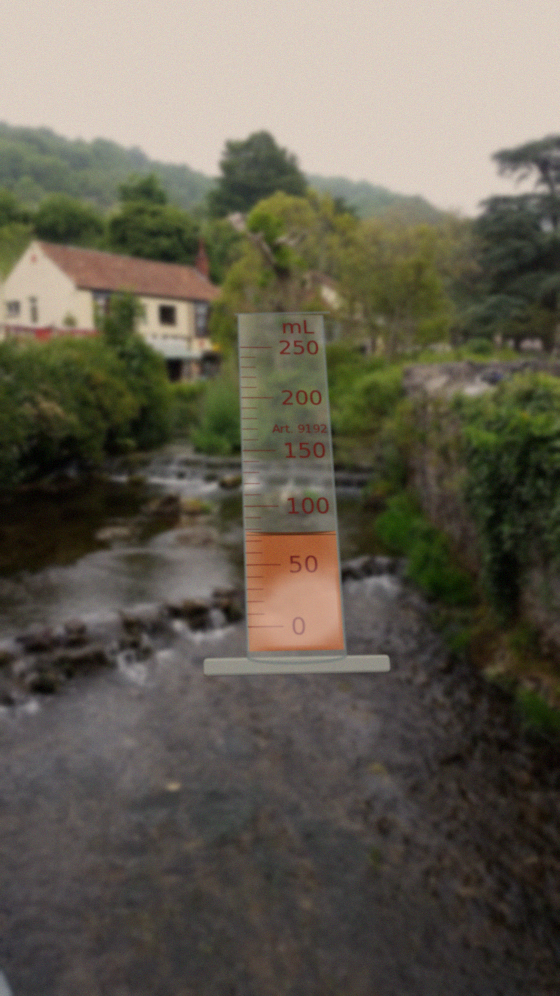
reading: 75,mL
